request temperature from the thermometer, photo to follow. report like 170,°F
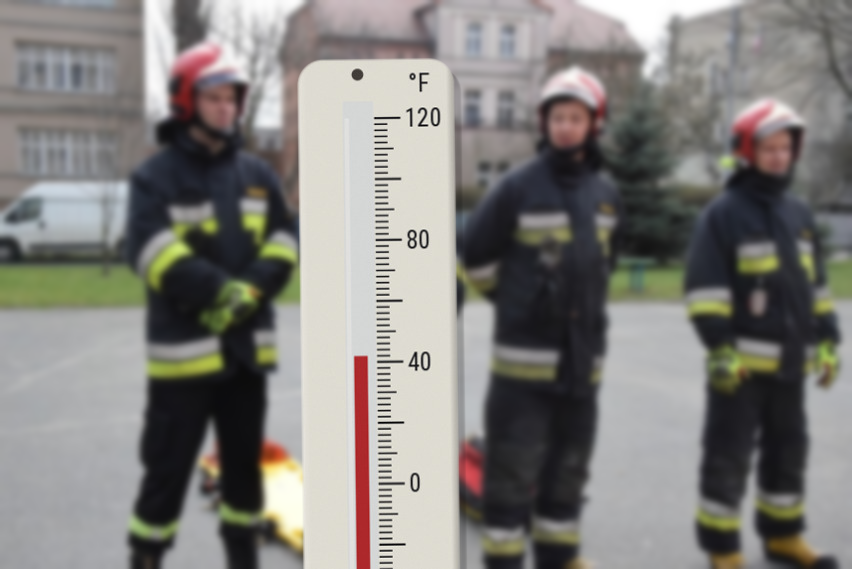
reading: 42,°F
